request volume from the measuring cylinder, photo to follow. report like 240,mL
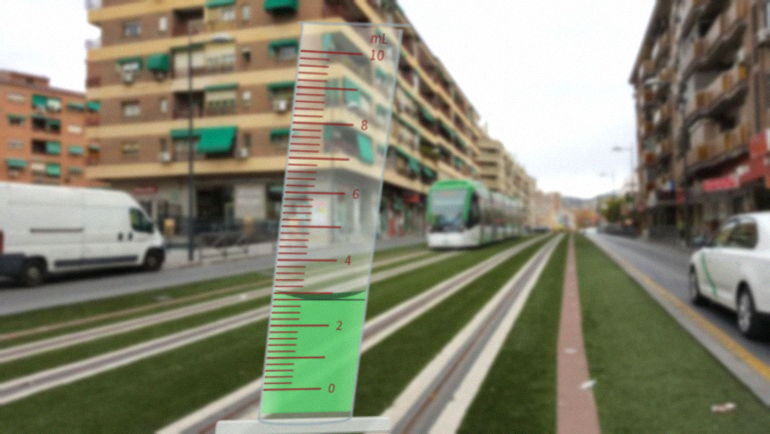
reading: 2.8,mL
